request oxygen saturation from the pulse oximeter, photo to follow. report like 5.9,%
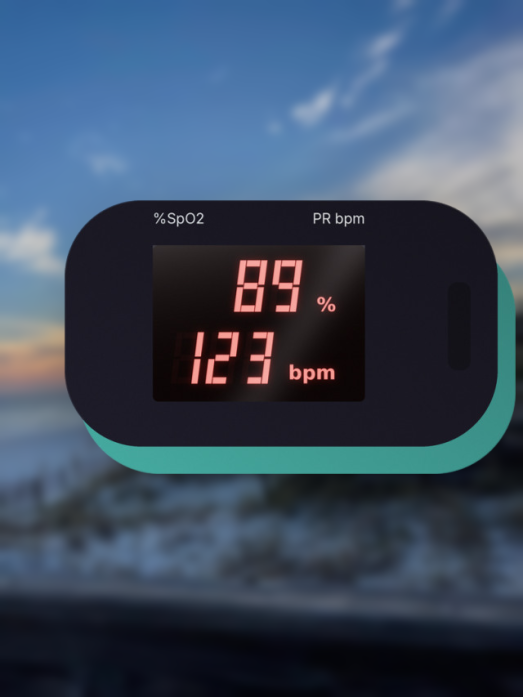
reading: 89,%
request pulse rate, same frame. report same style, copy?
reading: 123,bpm
